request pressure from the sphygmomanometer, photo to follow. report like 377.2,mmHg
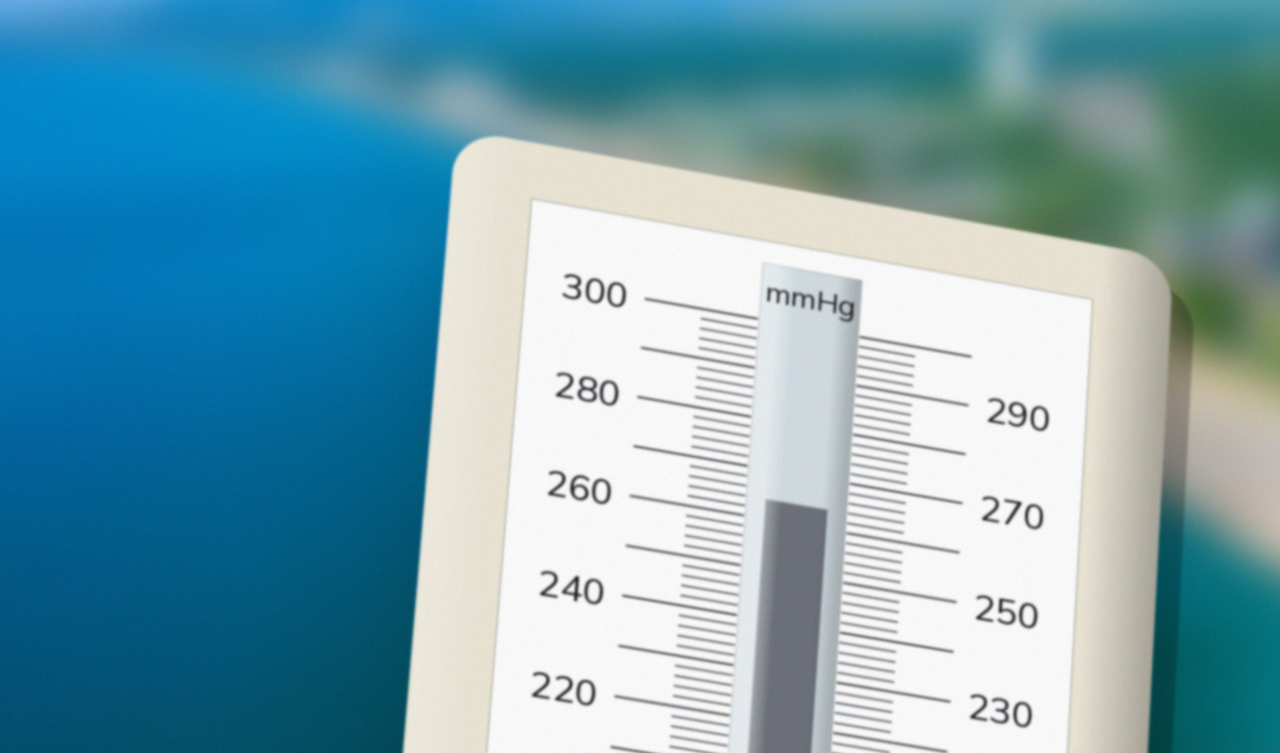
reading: 264,mmHg
